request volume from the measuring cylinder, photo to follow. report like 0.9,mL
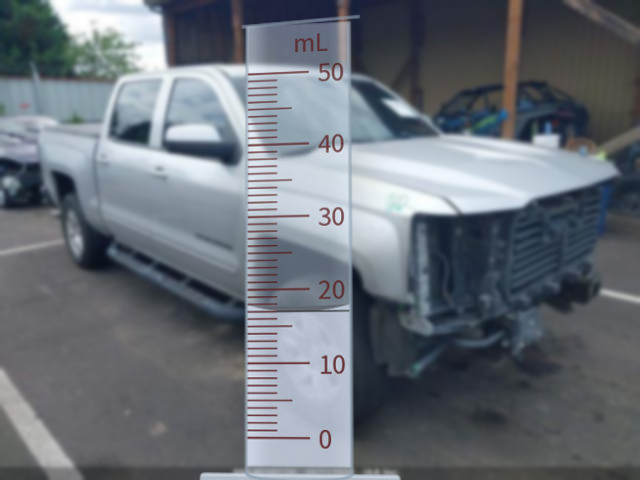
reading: 17,mL
